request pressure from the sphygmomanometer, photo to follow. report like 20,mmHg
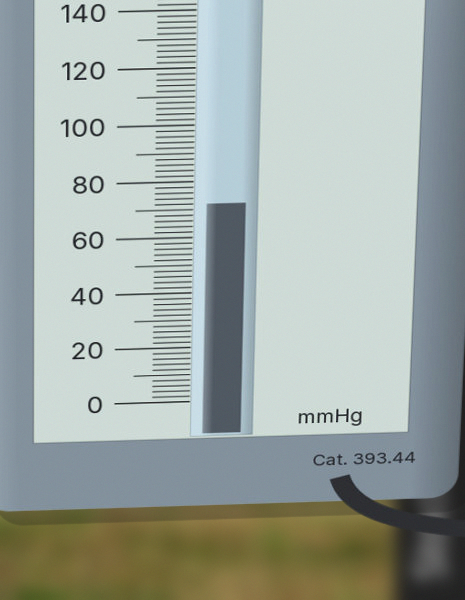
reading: 72,mmHg
